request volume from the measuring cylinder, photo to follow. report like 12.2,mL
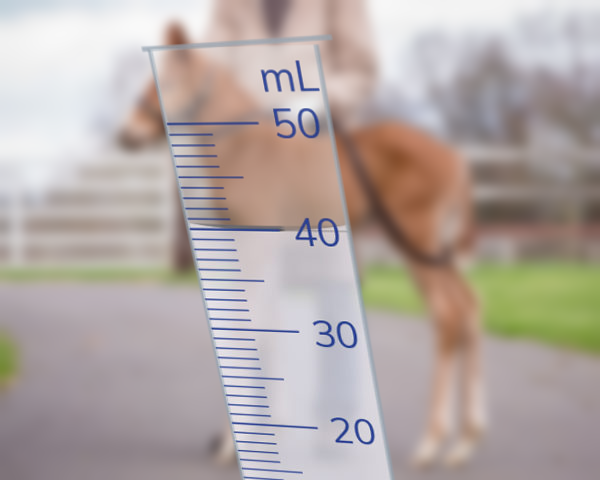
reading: 40,mL
